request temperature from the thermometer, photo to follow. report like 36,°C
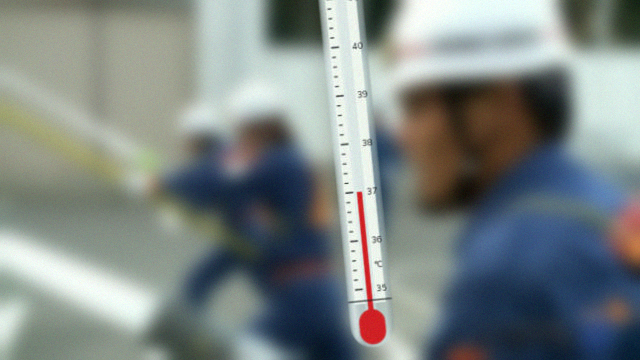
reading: 37,°C
